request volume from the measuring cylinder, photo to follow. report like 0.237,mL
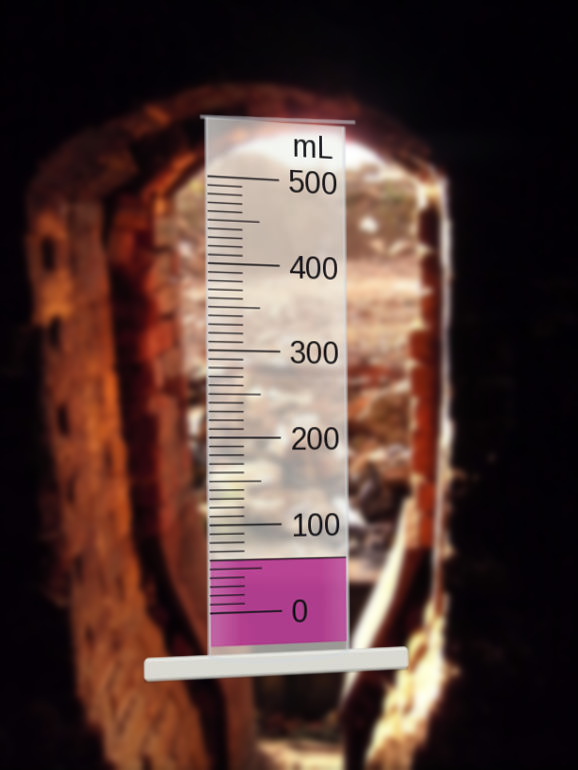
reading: 60,mL
